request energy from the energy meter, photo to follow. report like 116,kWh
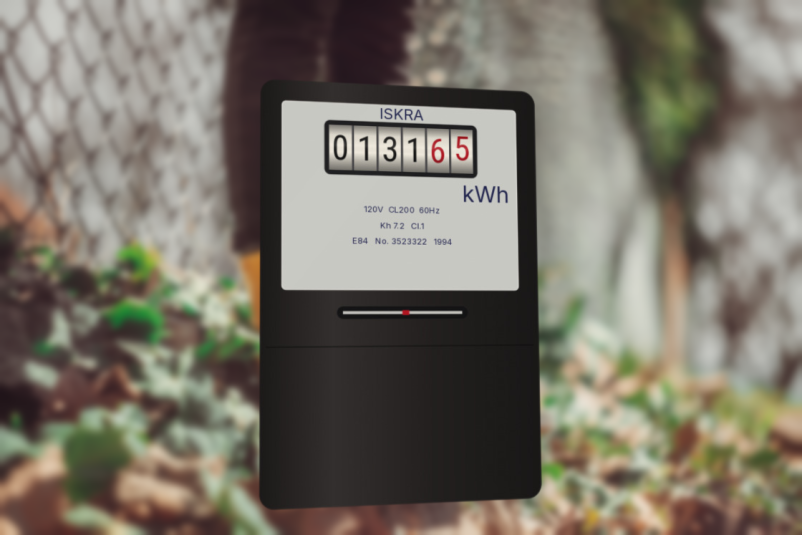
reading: 131.65,kWh
